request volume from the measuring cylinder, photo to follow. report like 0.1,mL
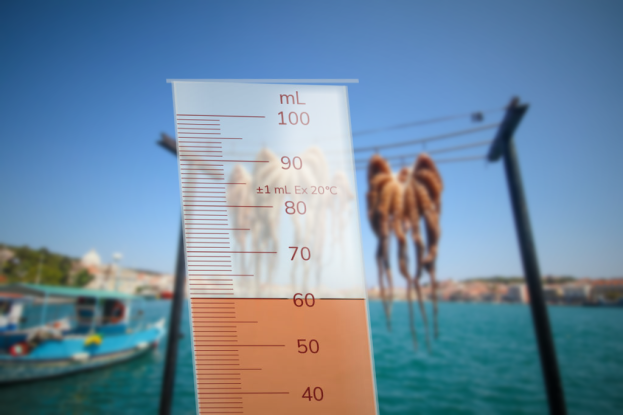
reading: 60,mL
